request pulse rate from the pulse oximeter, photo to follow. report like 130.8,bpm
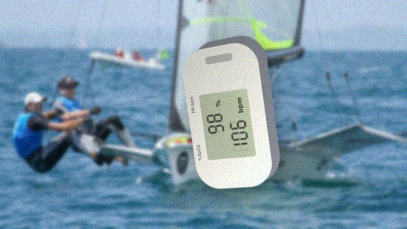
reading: 106,bpm
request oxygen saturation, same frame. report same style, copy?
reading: 98,%
